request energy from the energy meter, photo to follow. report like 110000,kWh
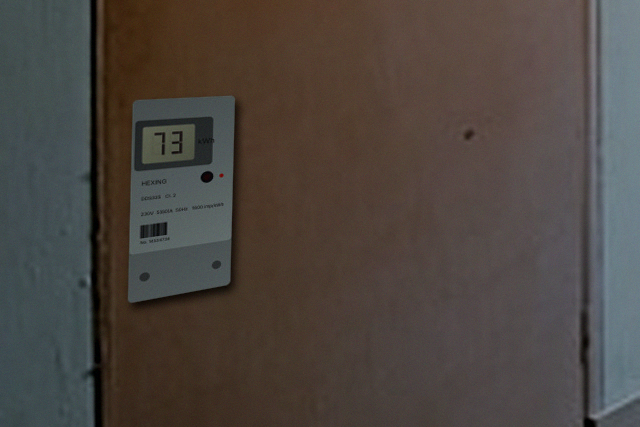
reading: 73,kWh
